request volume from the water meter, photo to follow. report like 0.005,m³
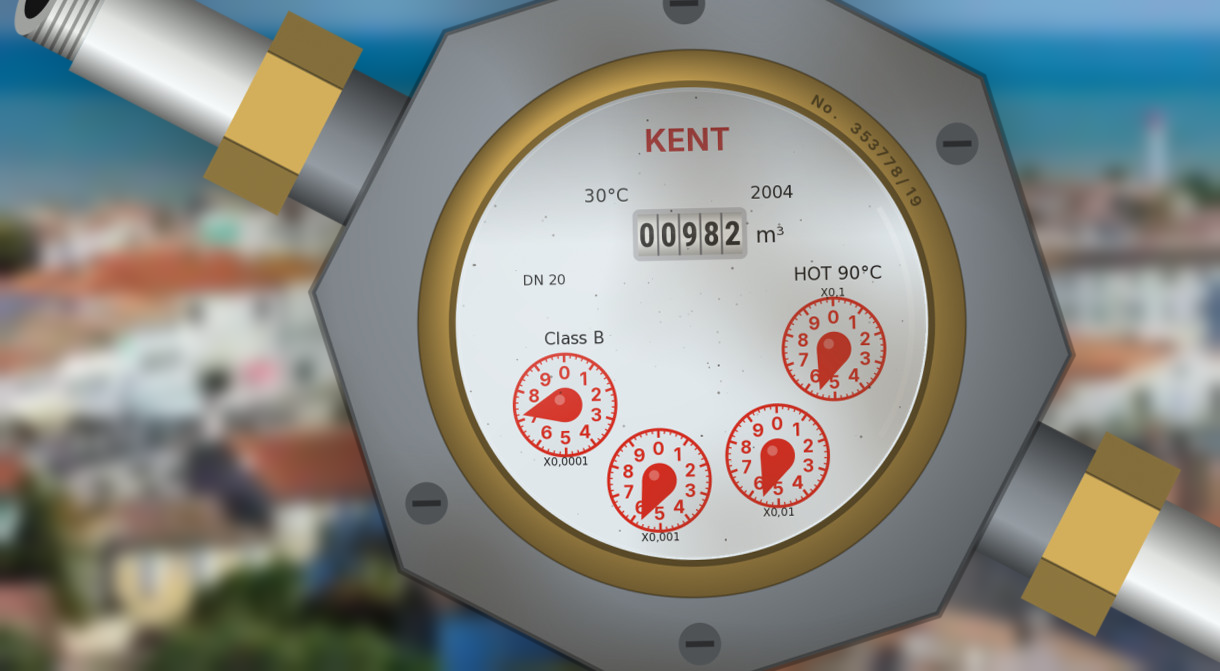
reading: 982.5557,m³
